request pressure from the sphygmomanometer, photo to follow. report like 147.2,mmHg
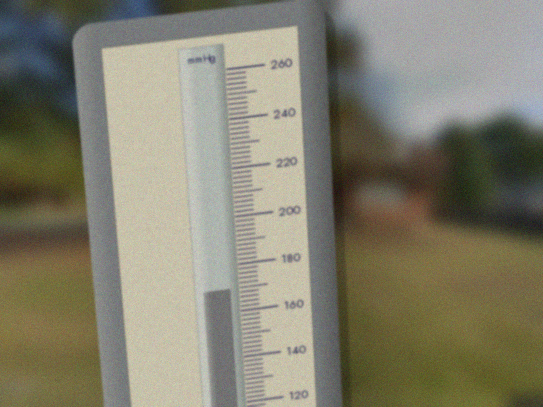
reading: 170,mmHg
